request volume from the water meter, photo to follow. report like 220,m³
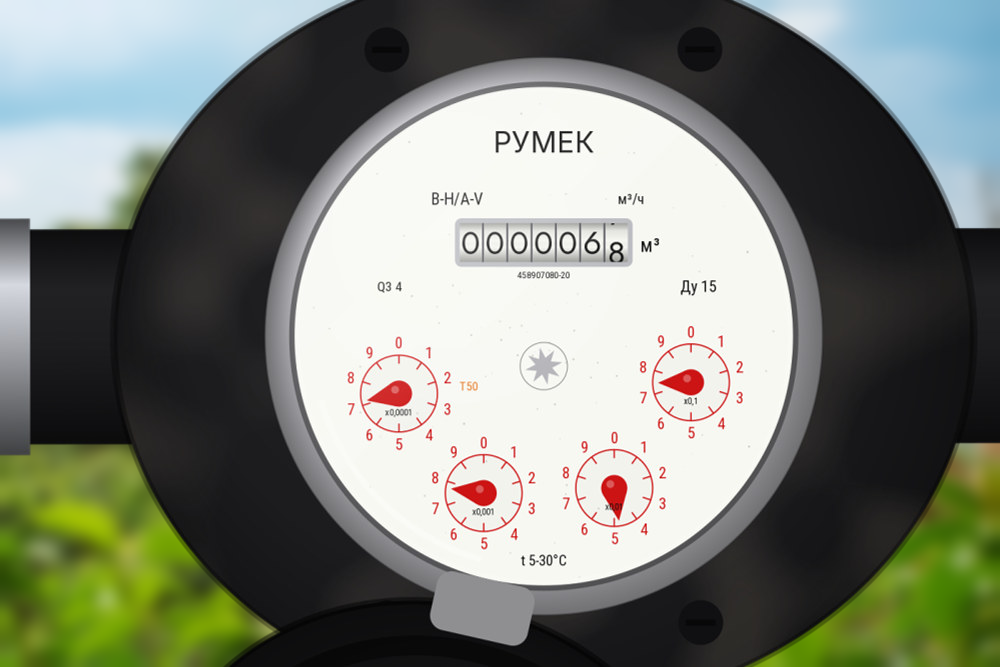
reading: 67.7477,m³
